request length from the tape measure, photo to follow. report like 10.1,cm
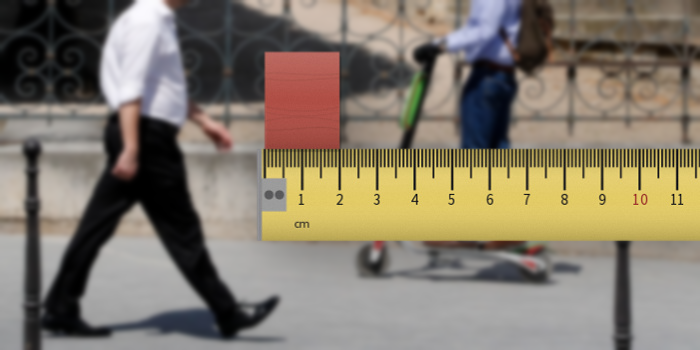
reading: 2,cm
